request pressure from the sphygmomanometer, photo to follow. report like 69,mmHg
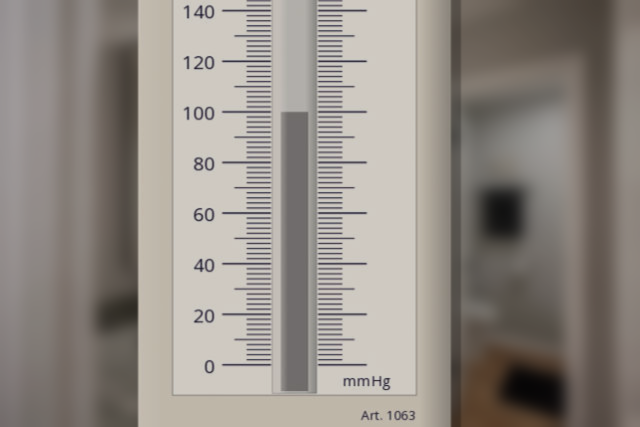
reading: 100,mmHg
